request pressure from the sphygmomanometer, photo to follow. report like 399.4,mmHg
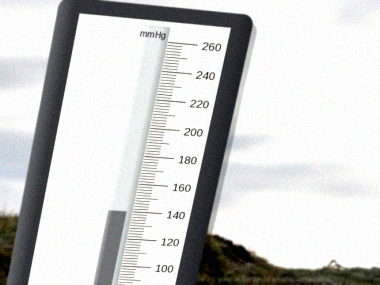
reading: 140,mmHg
